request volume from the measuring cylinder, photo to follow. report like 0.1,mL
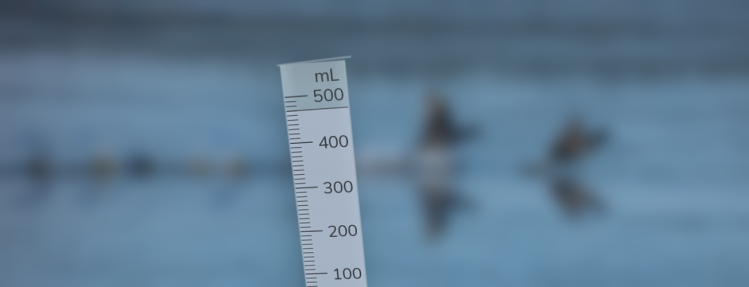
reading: 470,mL
